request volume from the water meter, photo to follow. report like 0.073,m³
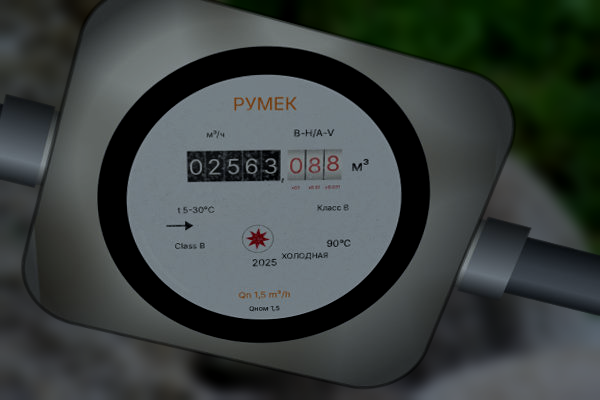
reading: 2563.088,m³
